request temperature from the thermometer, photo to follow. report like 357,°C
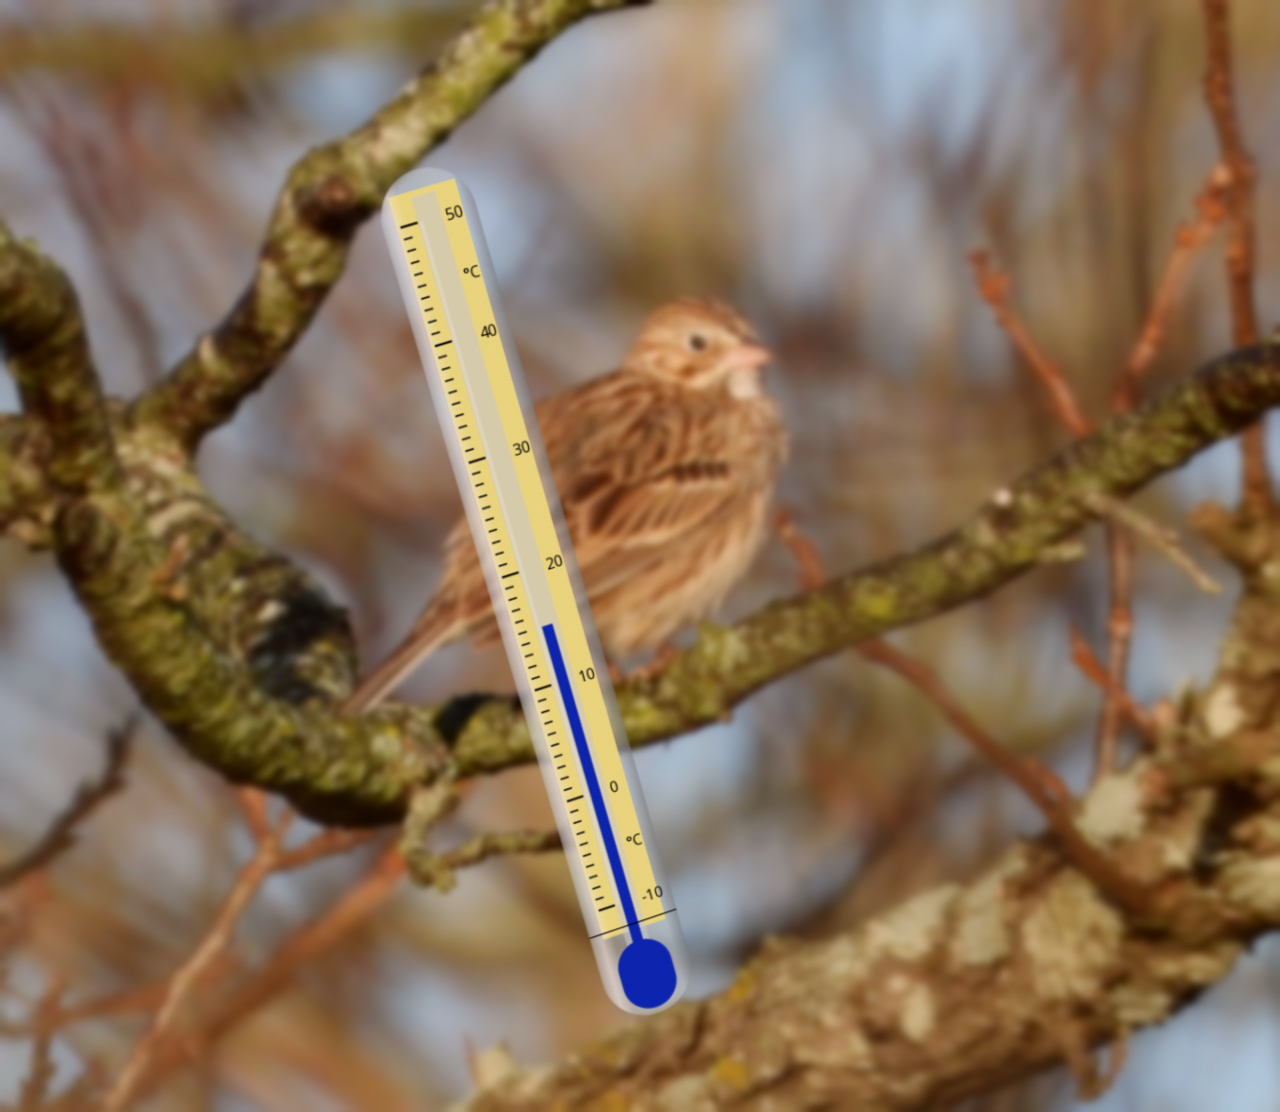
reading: 15,°C
